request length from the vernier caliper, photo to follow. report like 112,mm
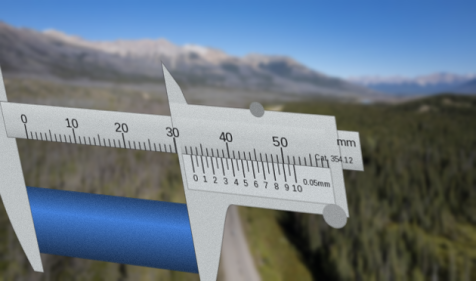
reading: 32.8,mm
